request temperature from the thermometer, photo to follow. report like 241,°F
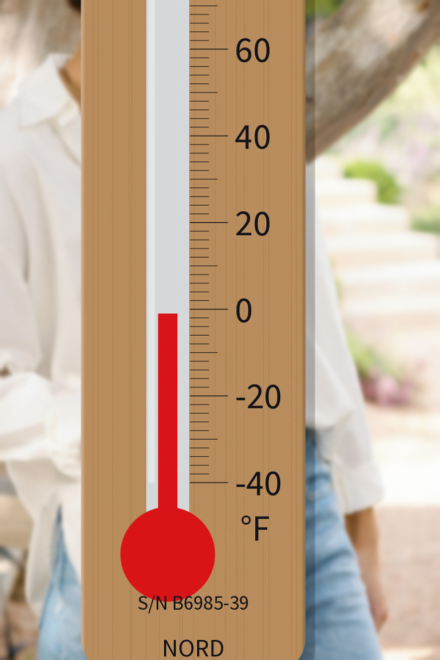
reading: -1,°F
